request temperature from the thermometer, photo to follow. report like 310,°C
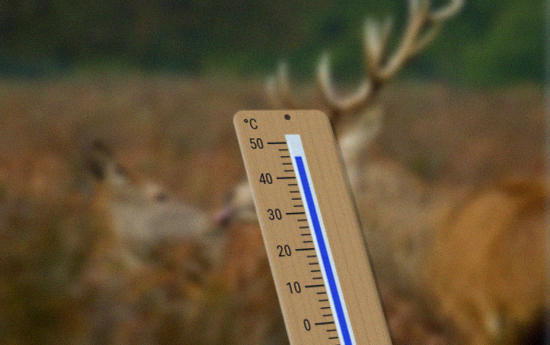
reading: 46,°C
